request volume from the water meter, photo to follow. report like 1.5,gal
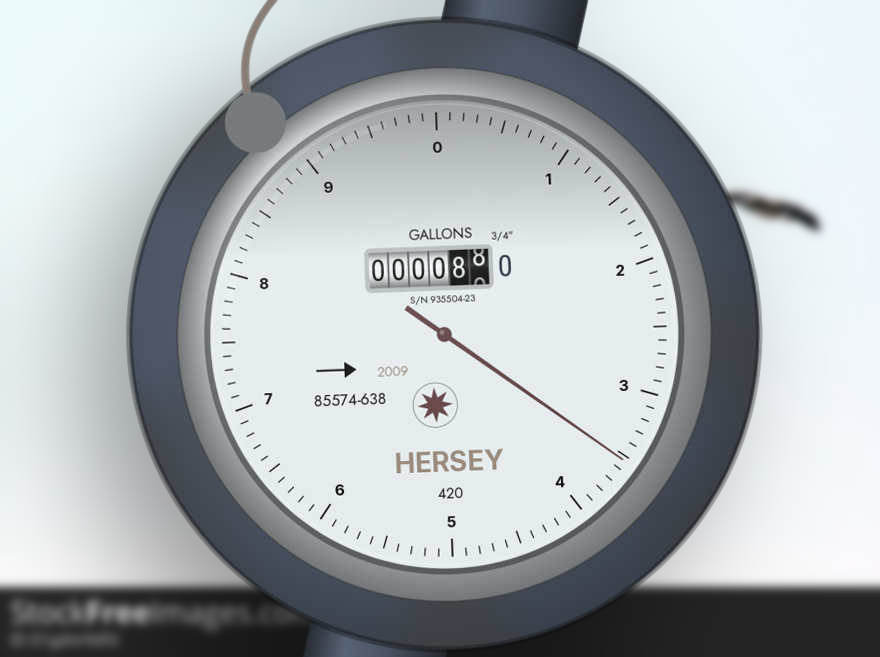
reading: 883.5,gal
